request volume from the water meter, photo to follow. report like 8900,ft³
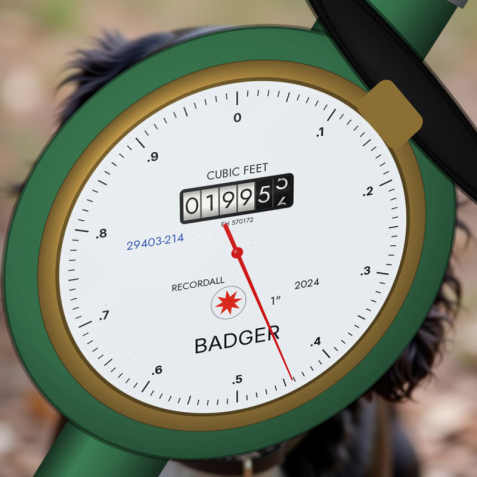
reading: 19955.44,ft³
